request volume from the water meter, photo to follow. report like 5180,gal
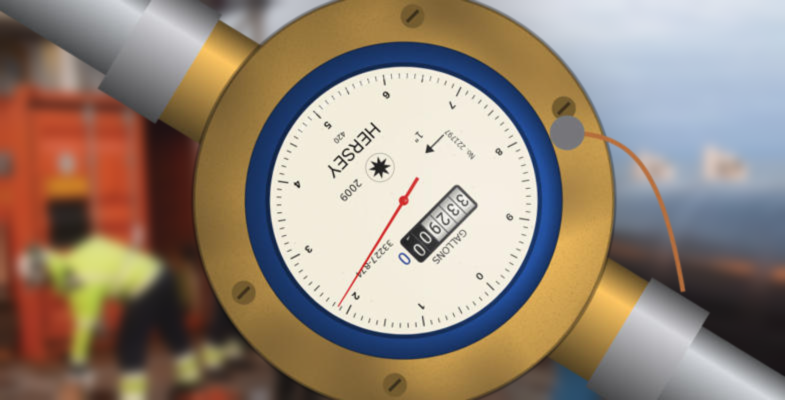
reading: 3329002.1,gal
